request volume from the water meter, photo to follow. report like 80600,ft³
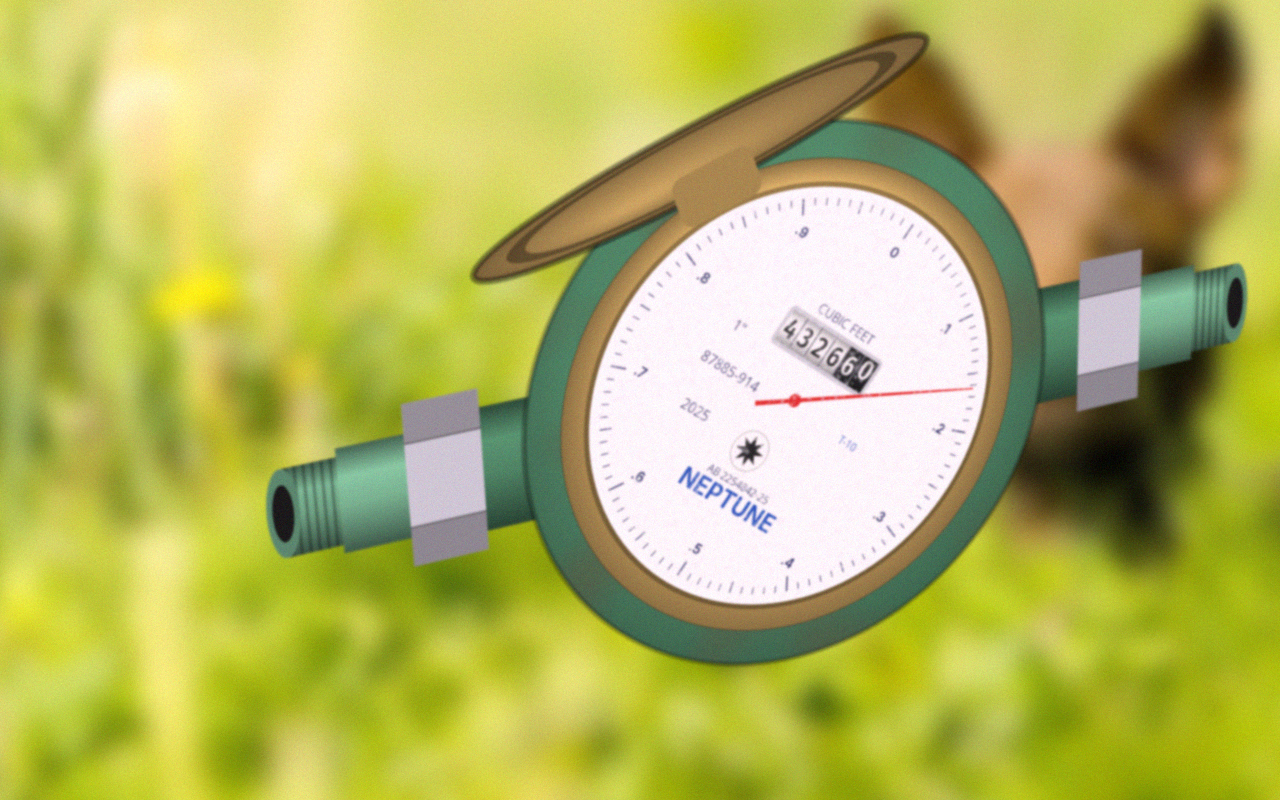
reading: 432660.16,ft³
